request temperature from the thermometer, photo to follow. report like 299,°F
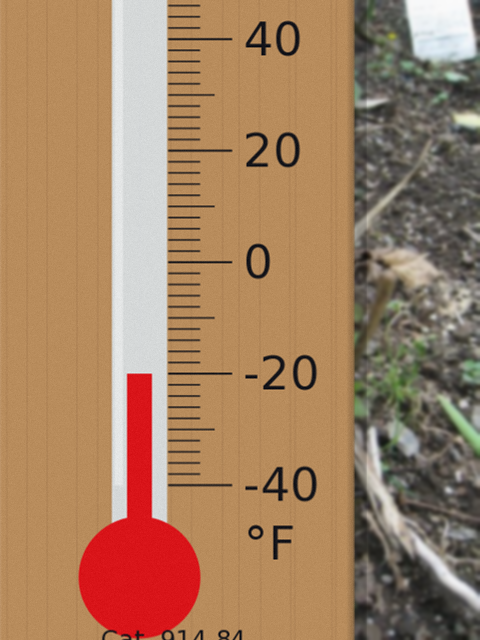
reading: -20,°F
